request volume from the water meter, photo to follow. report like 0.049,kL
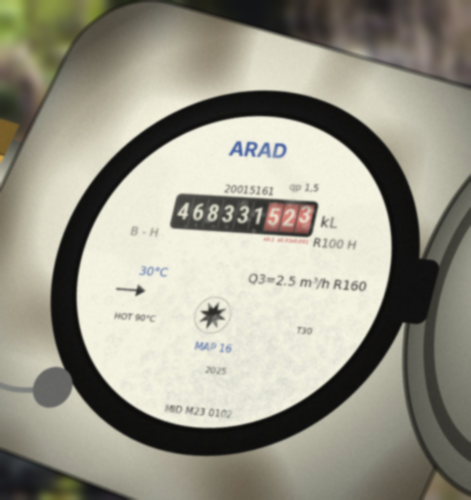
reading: 468331.523,kL
